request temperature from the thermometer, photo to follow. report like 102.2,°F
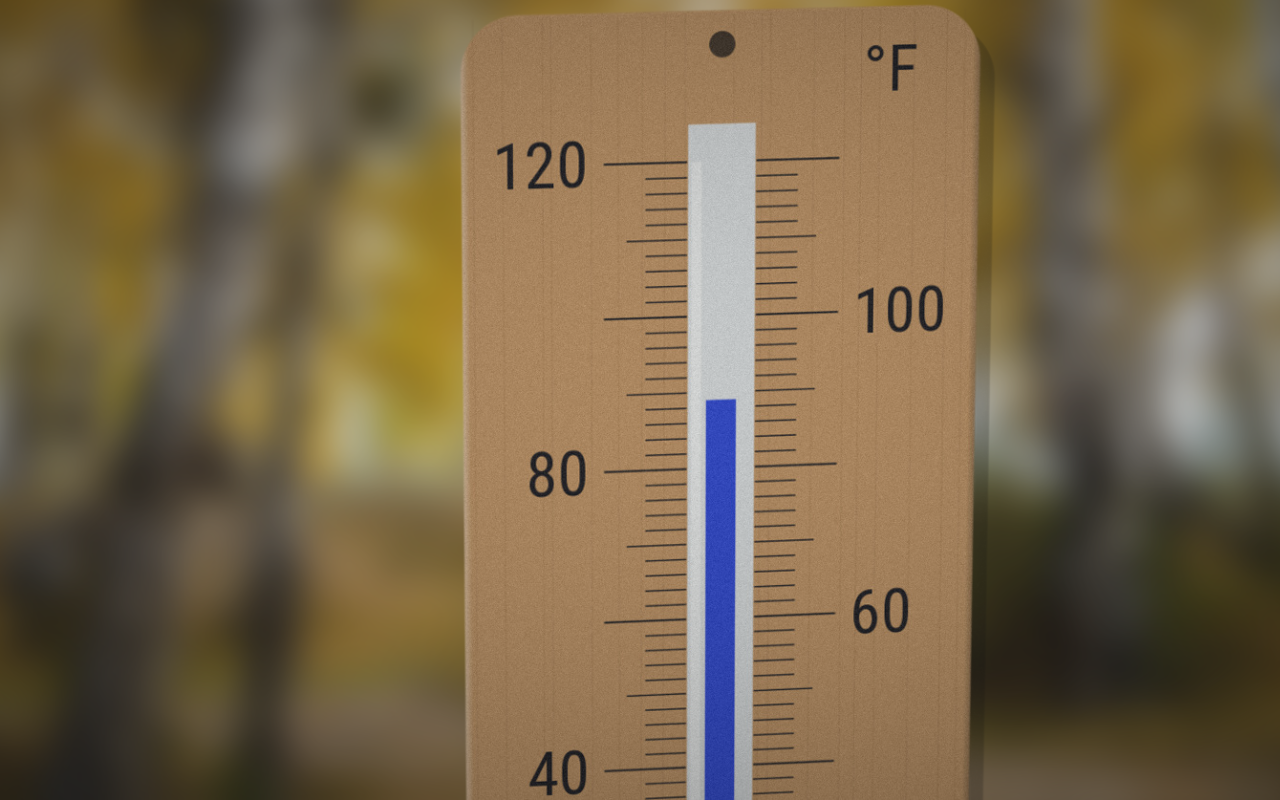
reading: 89,°F
